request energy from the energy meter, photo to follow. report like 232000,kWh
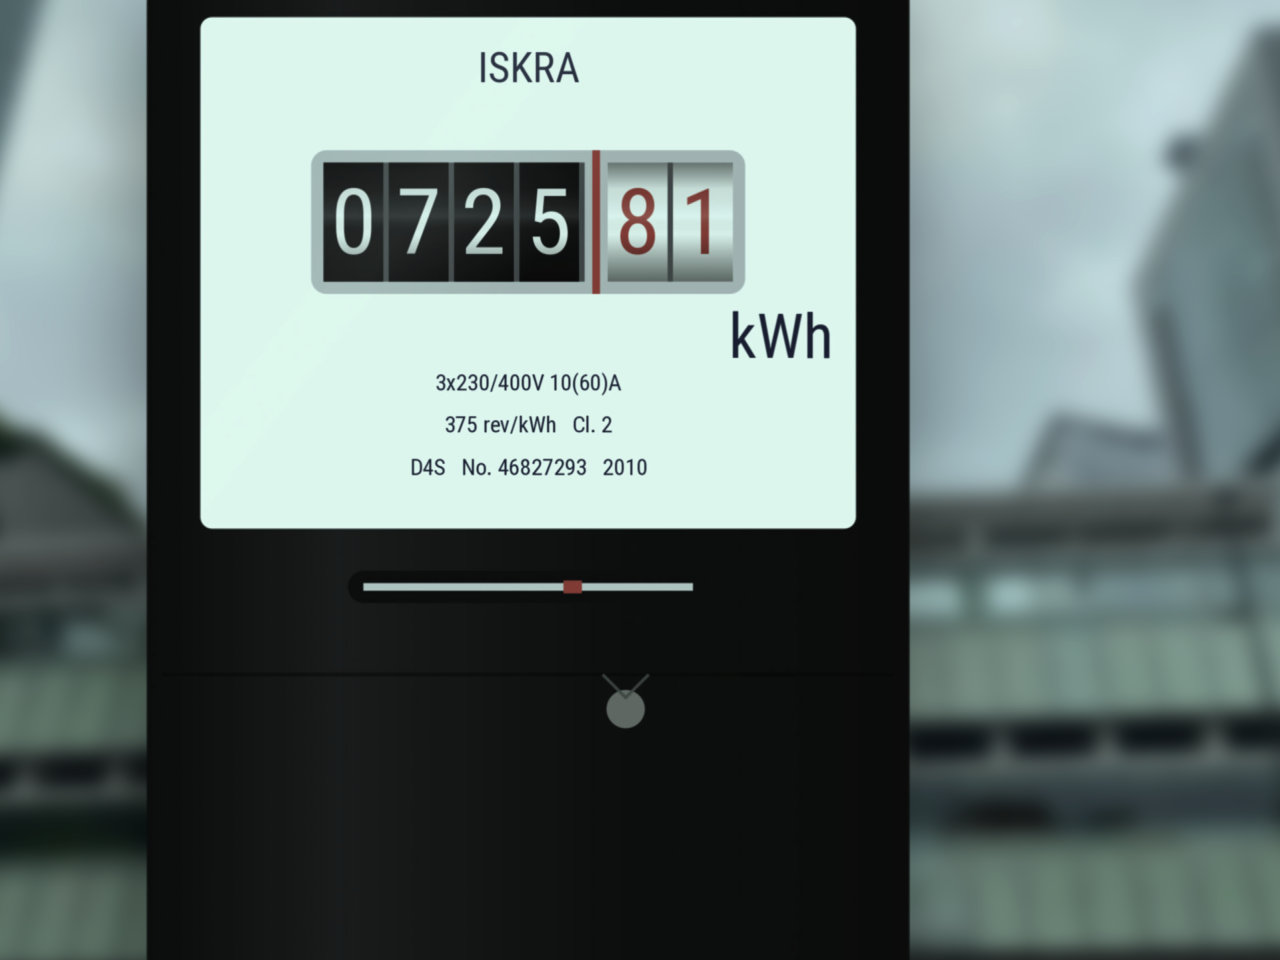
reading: 725.81,kWh
